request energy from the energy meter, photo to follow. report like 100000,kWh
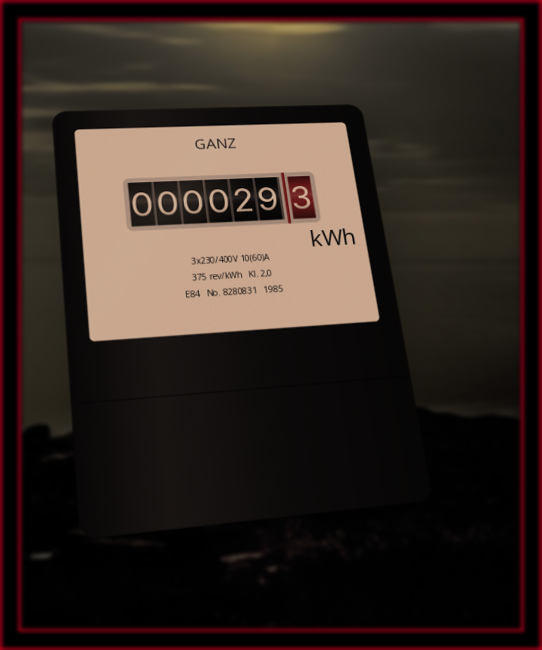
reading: 29.3,kWh
